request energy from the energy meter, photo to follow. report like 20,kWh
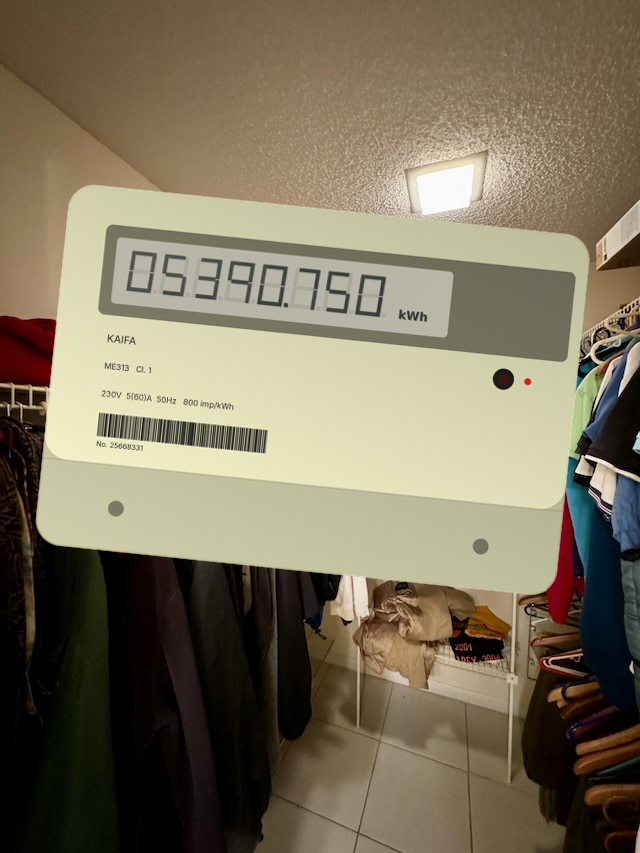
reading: 5390.750,kWh
